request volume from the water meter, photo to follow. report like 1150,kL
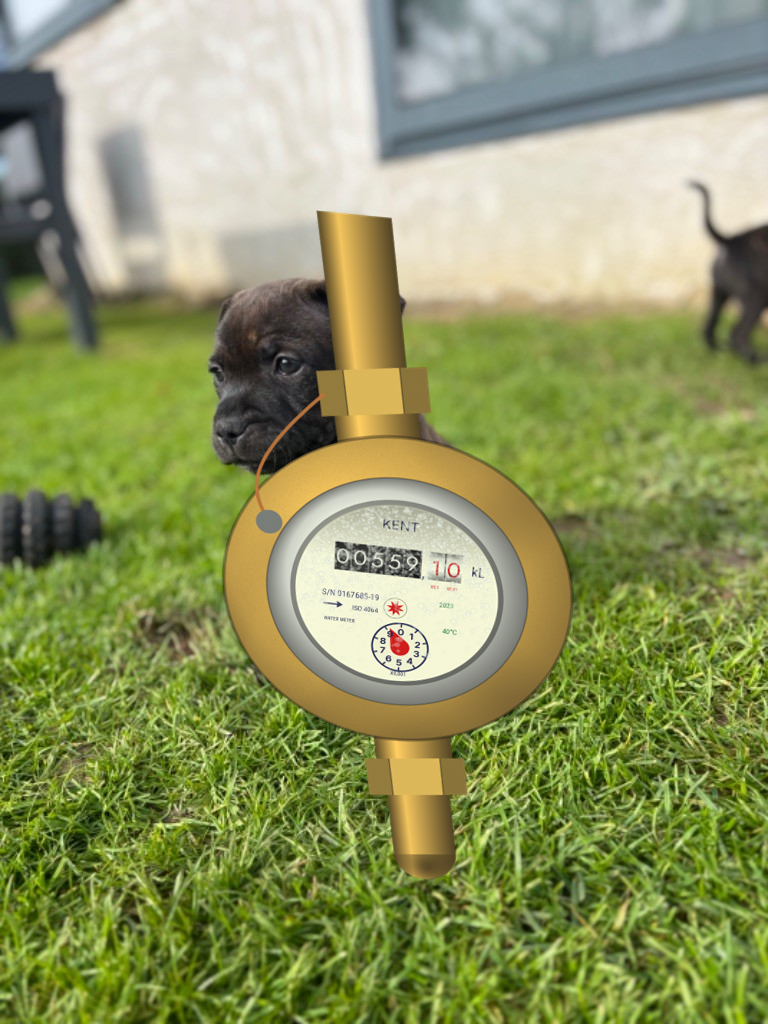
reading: 559.099,kL
